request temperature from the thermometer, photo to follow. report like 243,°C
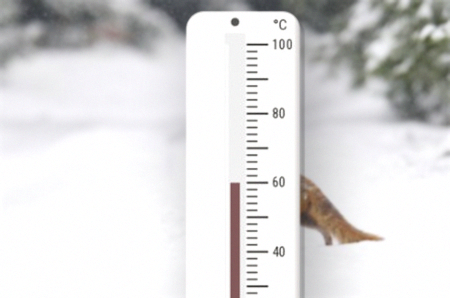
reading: 60,°C
